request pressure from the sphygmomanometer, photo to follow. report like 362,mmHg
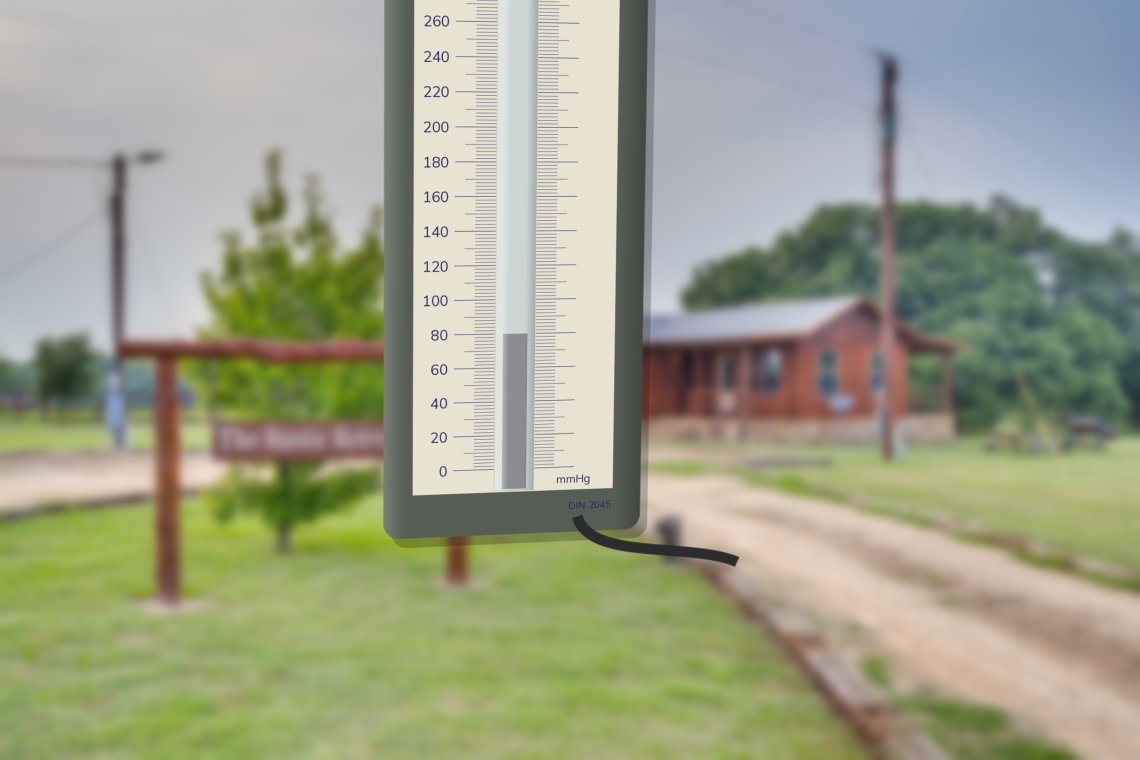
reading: 80,mmHg
